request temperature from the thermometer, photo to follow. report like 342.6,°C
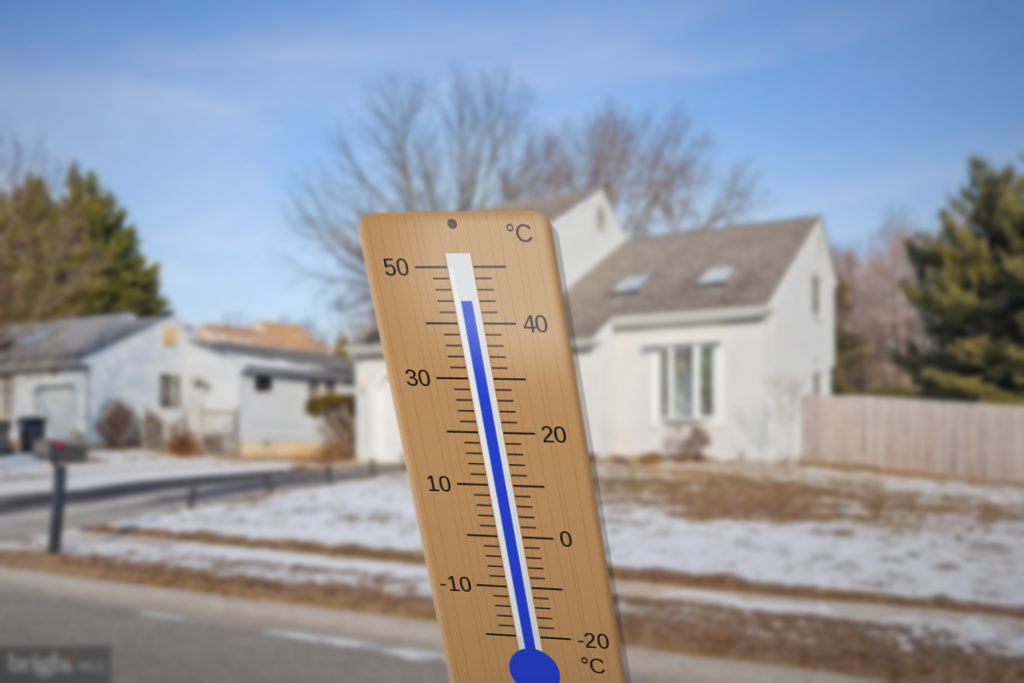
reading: 44,°C
